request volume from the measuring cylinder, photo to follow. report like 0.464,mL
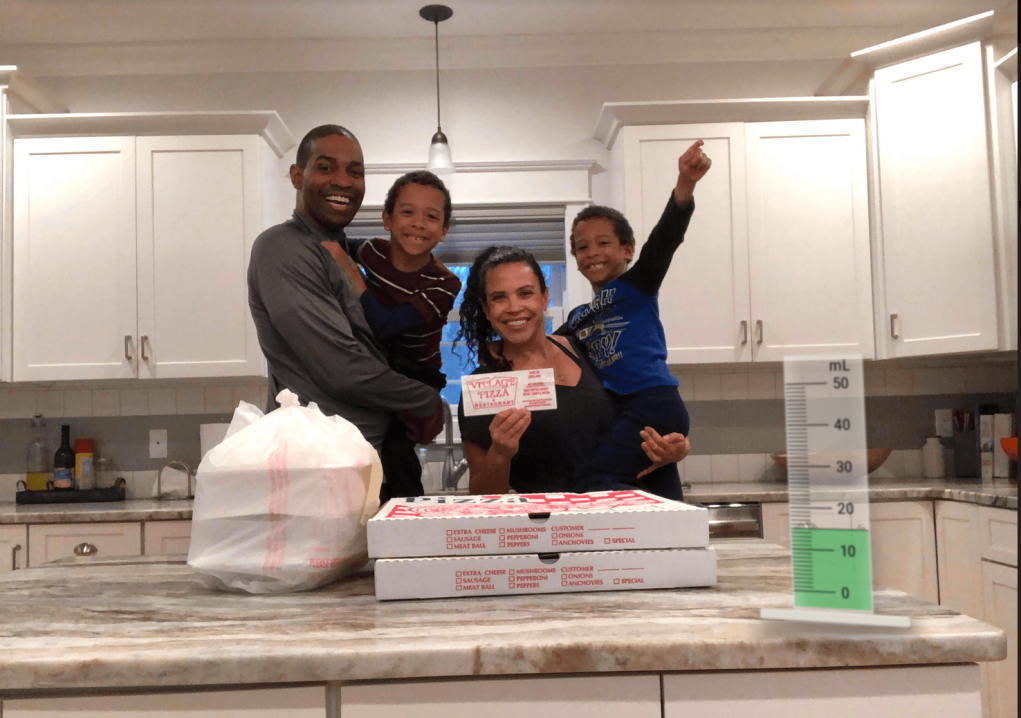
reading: 15,mL
